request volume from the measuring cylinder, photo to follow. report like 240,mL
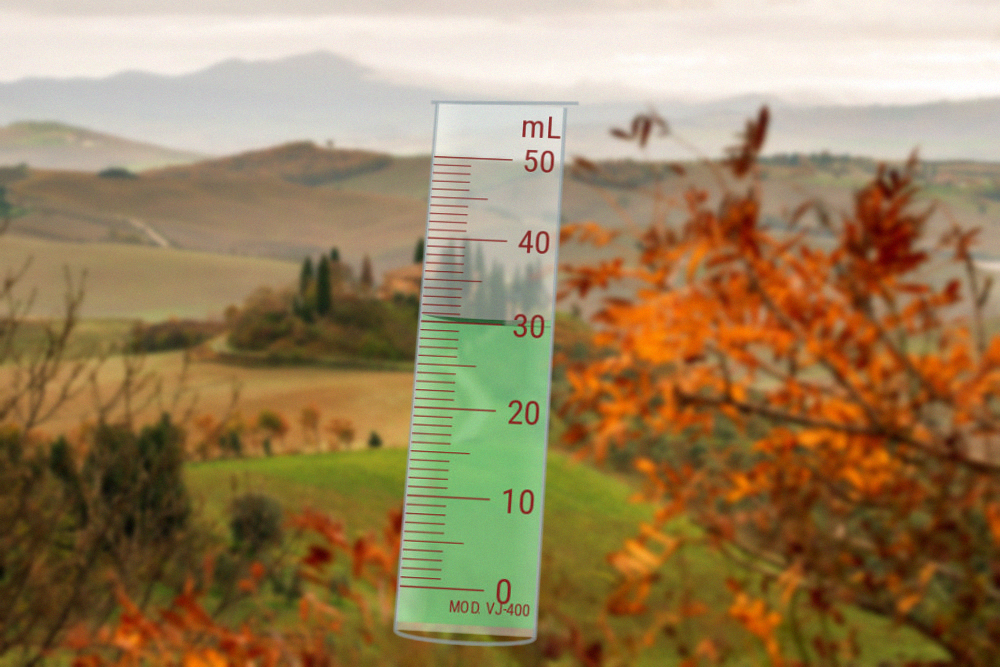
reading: 30,mL
